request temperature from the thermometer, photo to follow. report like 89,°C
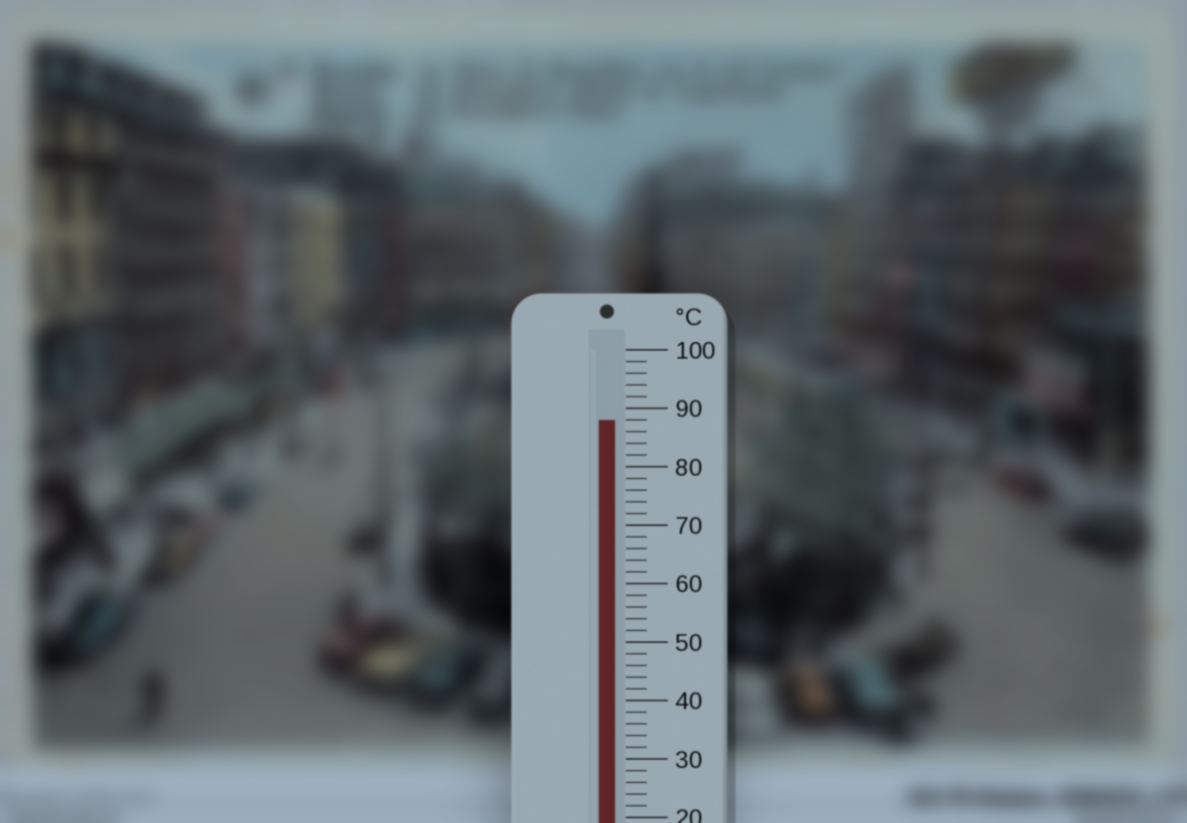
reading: 88,°C
